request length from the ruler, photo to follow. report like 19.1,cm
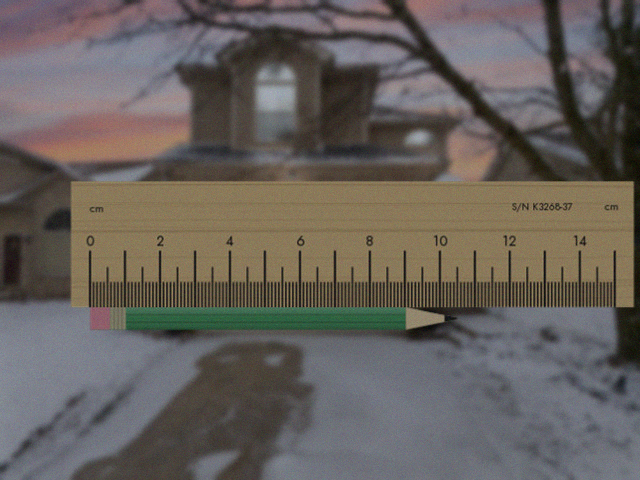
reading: 10.5,cm
